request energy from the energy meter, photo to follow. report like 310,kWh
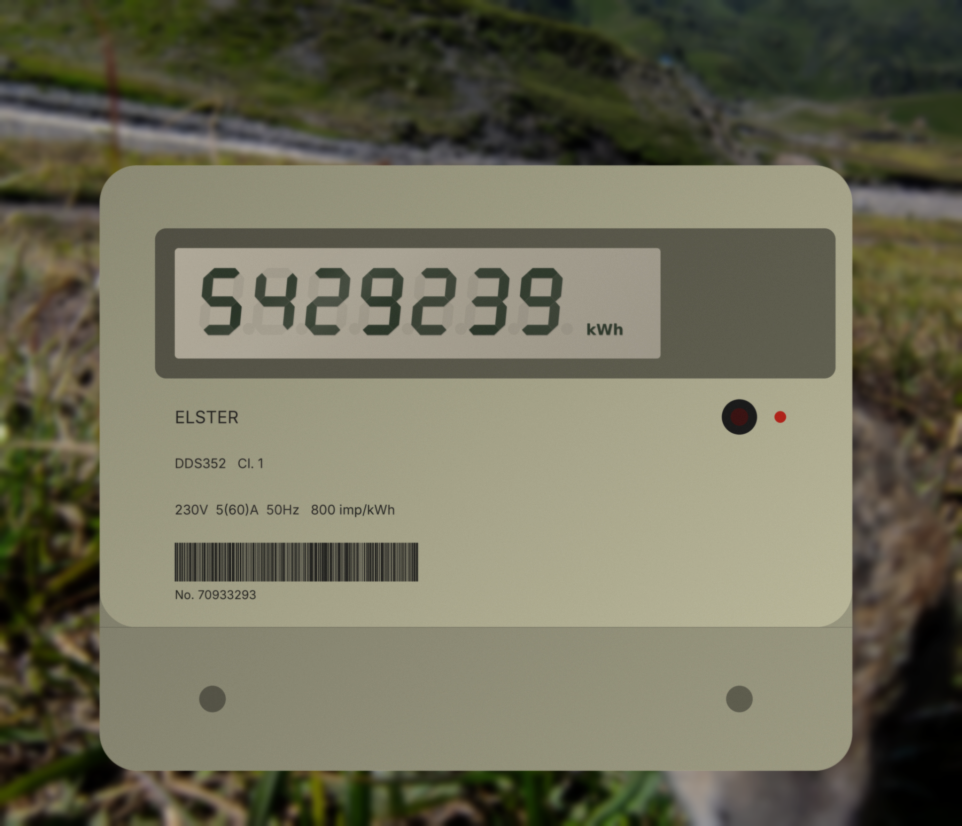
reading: 5429239,kWh
